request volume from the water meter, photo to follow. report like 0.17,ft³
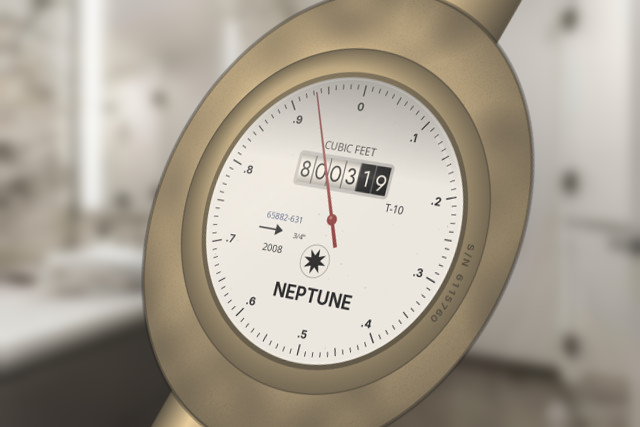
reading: 800318.93,ft³
